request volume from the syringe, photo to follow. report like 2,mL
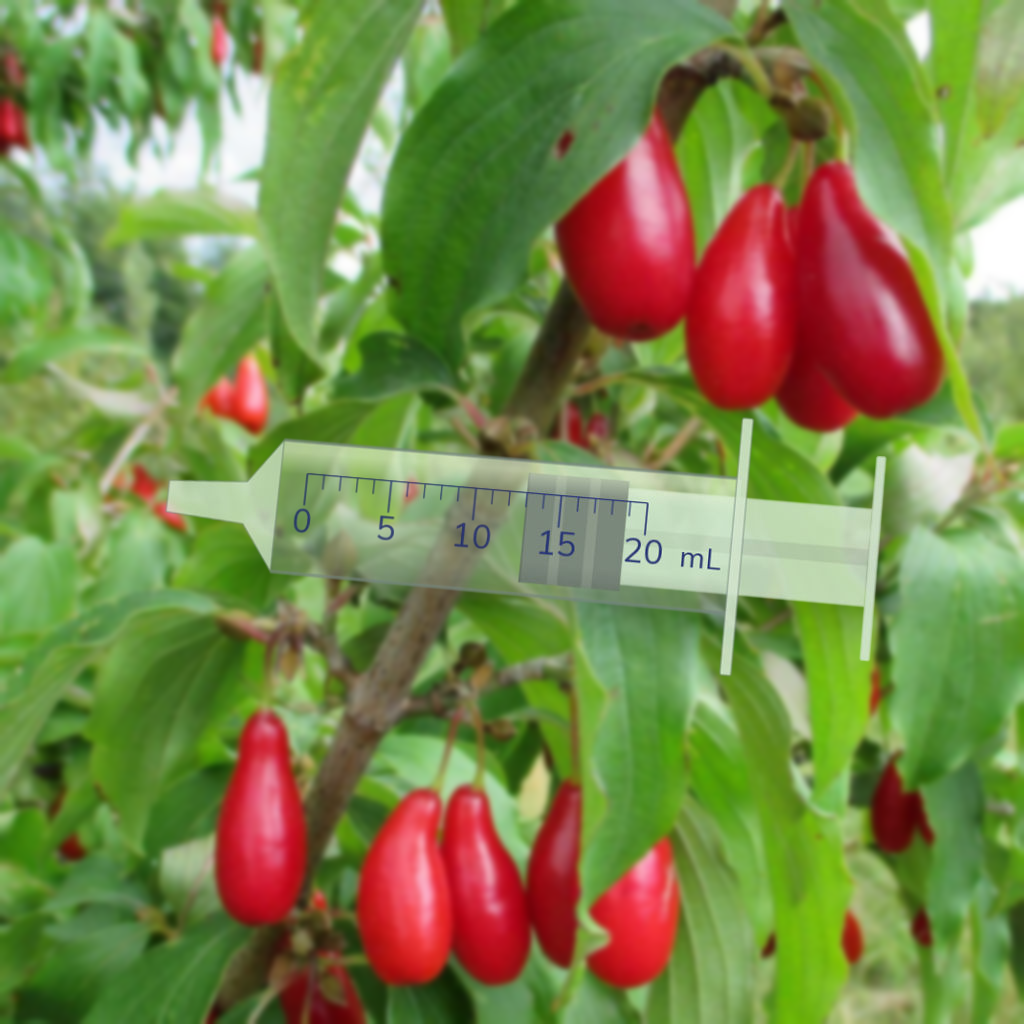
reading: 13,mL
